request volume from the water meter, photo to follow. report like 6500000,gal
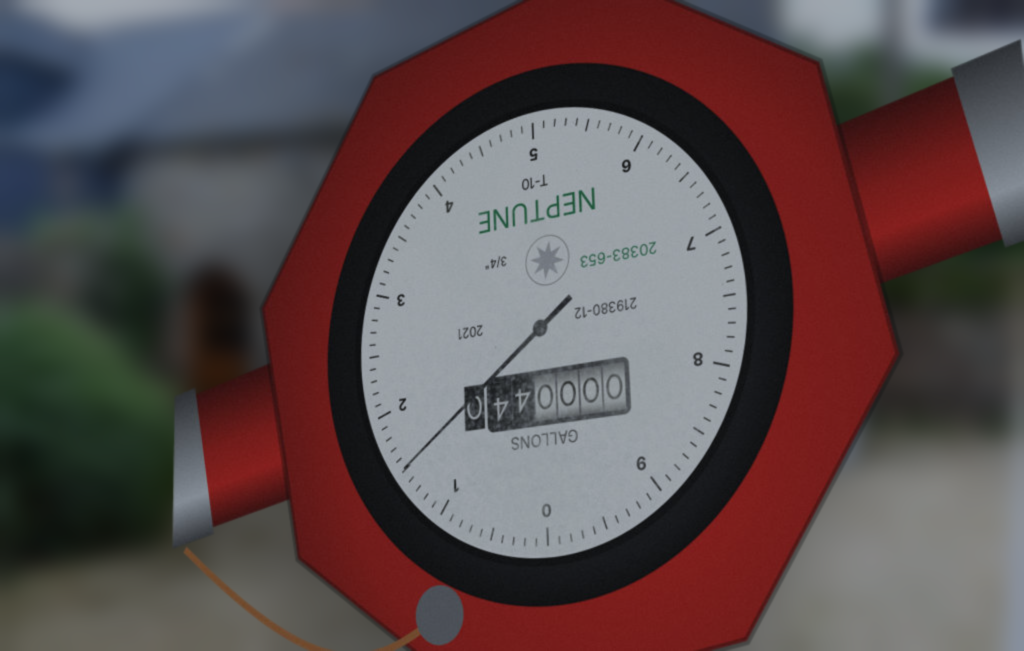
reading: 441.5,gal
